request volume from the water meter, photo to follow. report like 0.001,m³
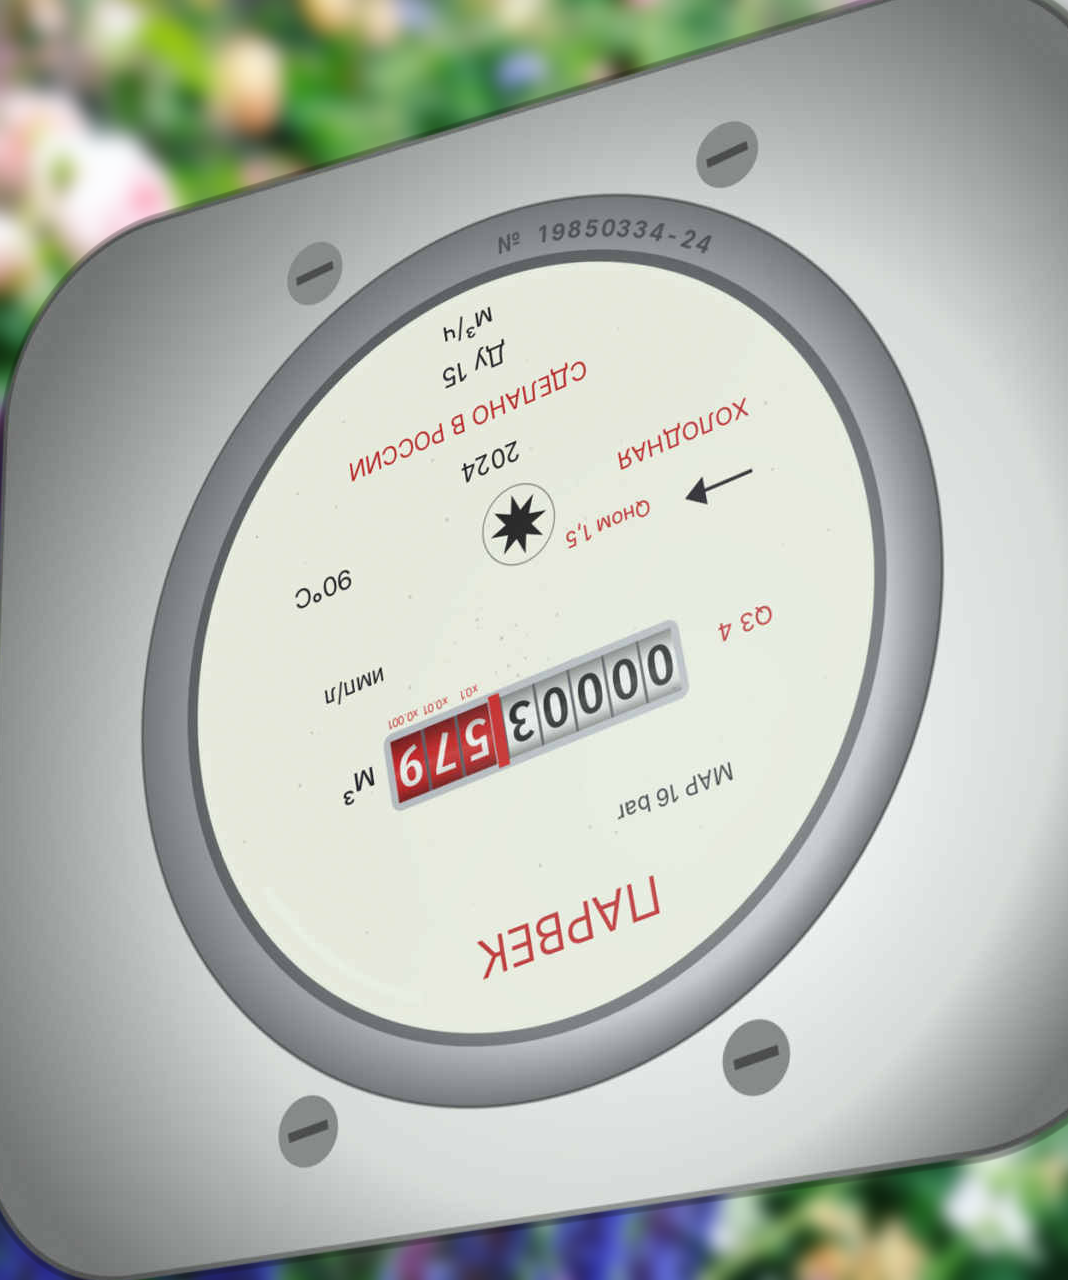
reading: 3.579,m³
